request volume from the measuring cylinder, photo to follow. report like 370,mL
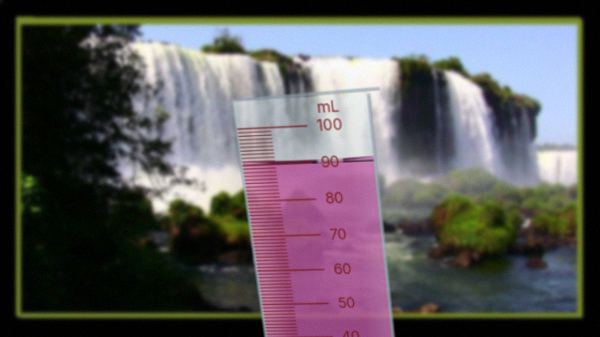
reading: 90,mL
